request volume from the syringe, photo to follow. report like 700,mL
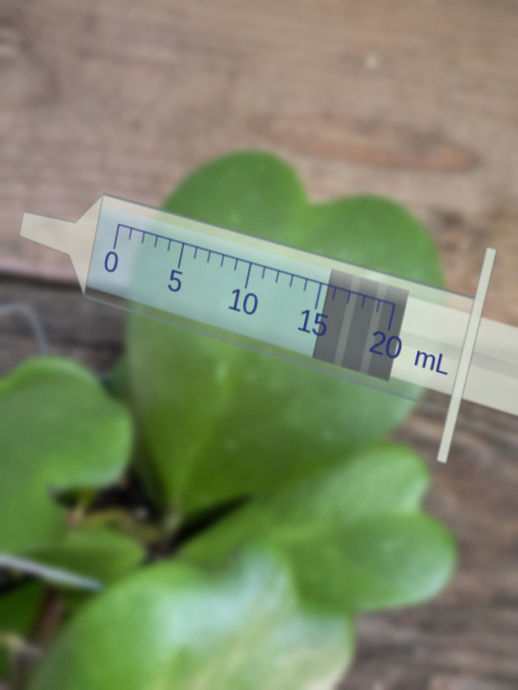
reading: 15.5,mL
